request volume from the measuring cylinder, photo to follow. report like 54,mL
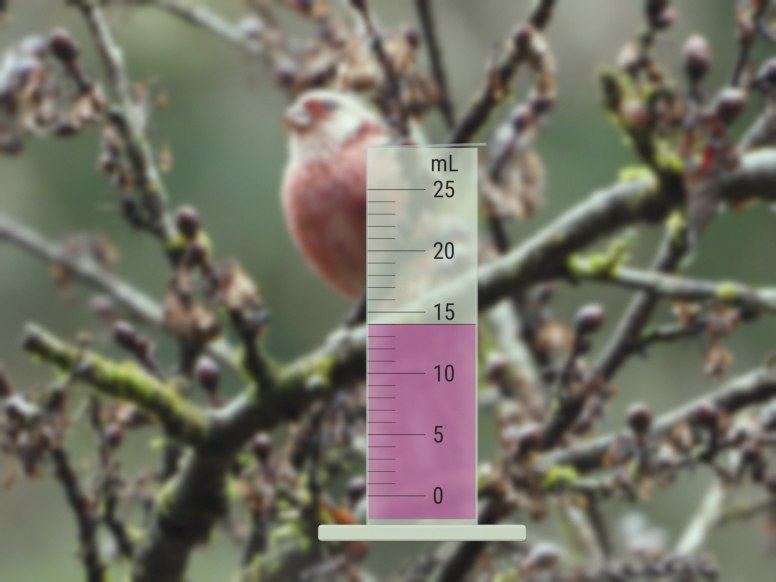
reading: 14,mL
